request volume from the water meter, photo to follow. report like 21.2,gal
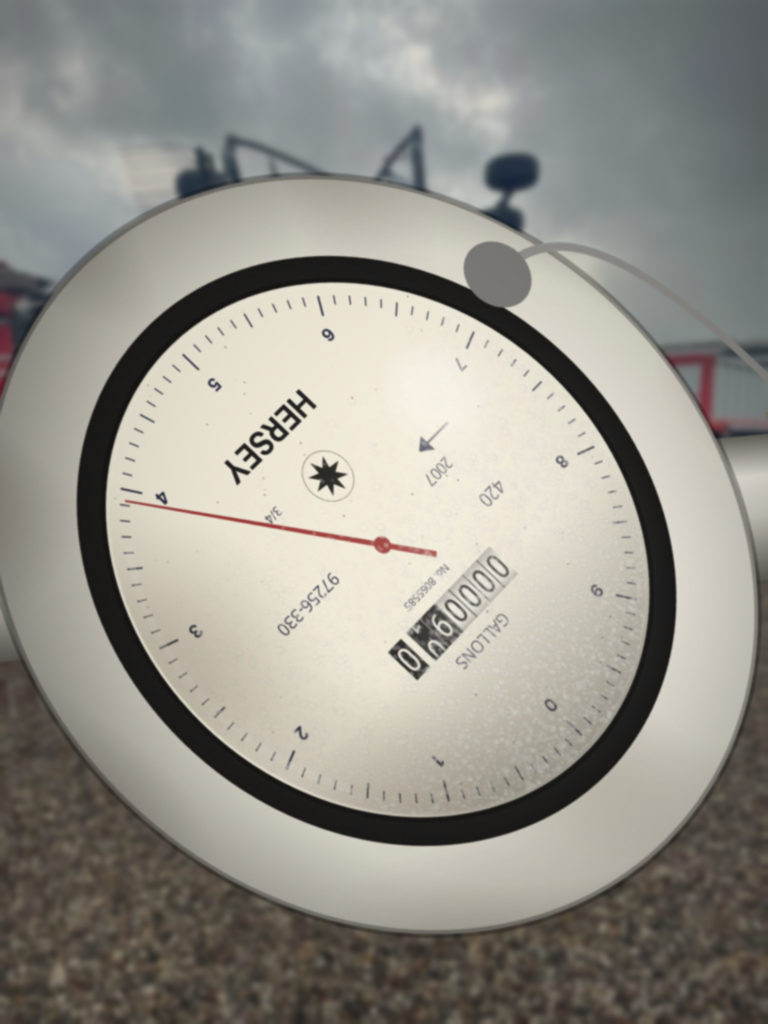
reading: 903.9,gal
